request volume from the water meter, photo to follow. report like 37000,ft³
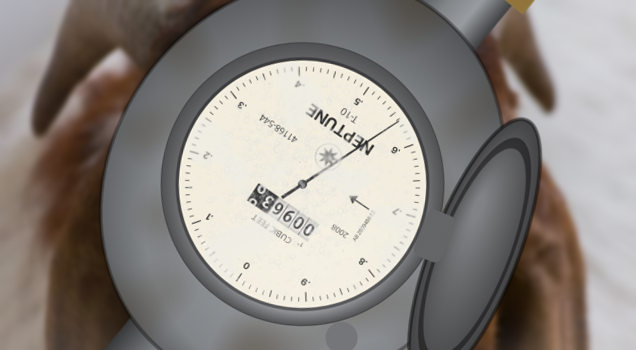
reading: 9638.56,ft³
